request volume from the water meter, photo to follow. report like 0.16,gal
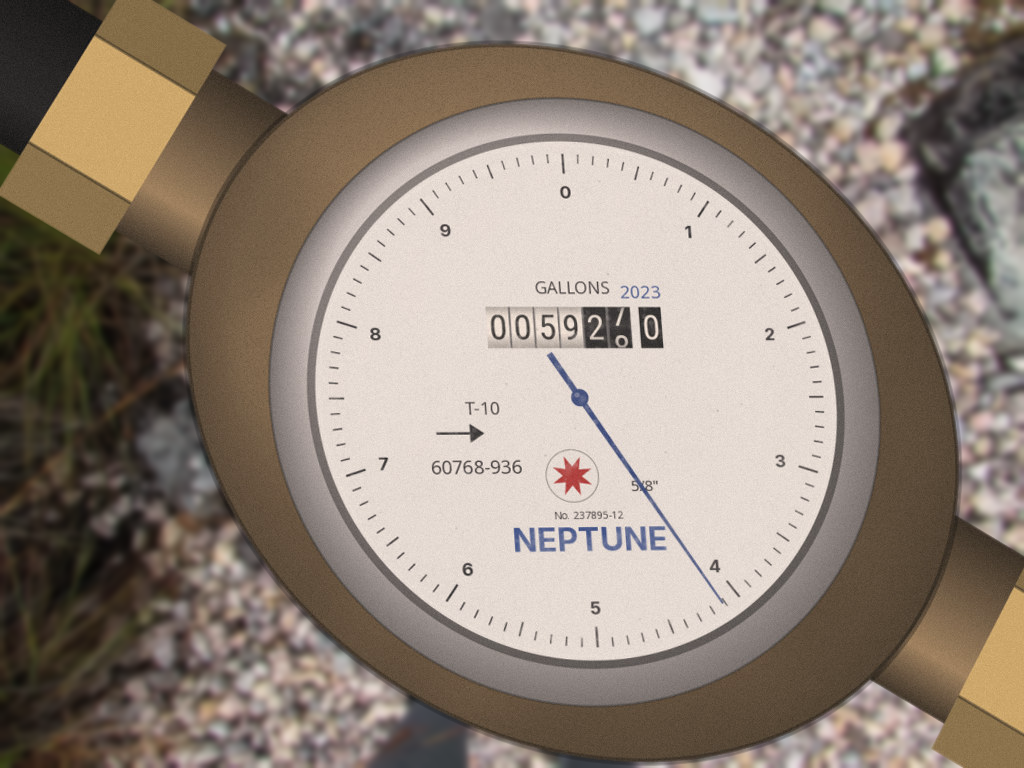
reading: 59274.1,gal
